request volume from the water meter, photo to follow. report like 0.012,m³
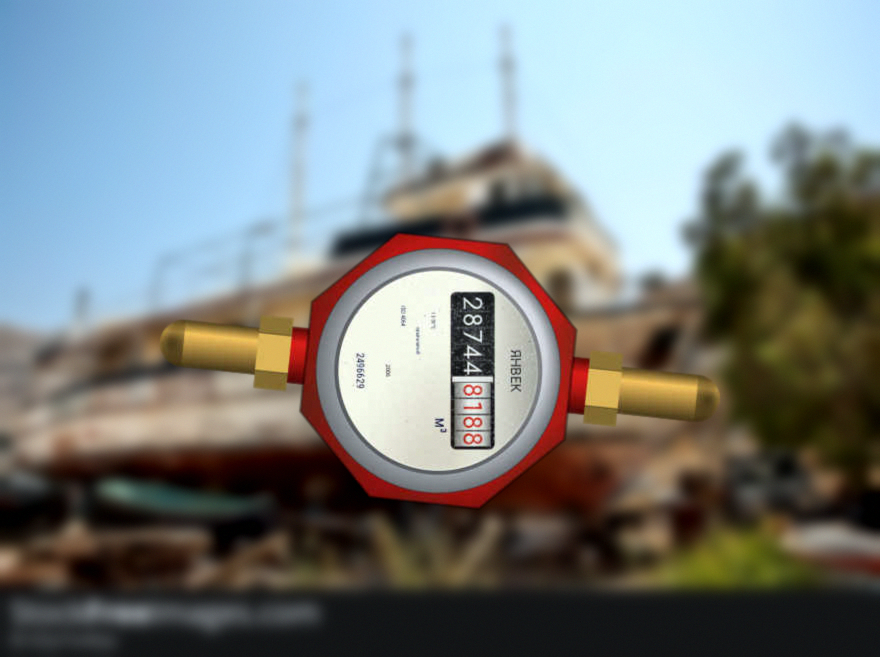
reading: 28744.8188,m³
